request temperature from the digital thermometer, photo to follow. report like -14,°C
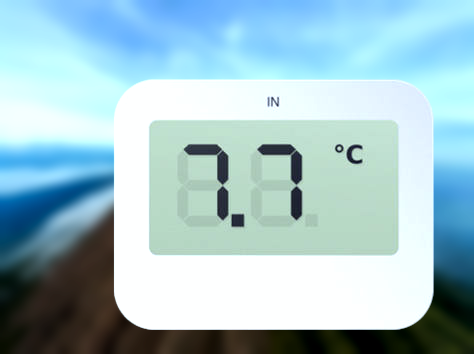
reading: 7.7,°C
